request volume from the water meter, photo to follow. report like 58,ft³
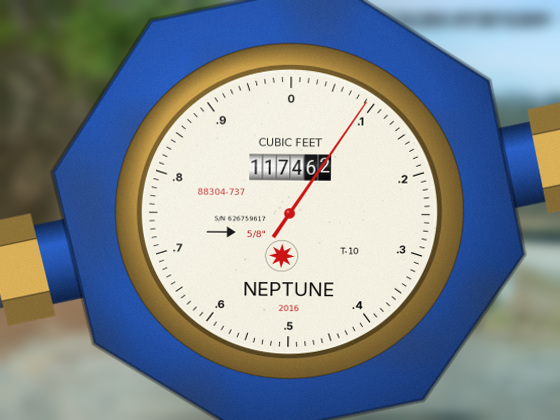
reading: 117462.09,ft³
